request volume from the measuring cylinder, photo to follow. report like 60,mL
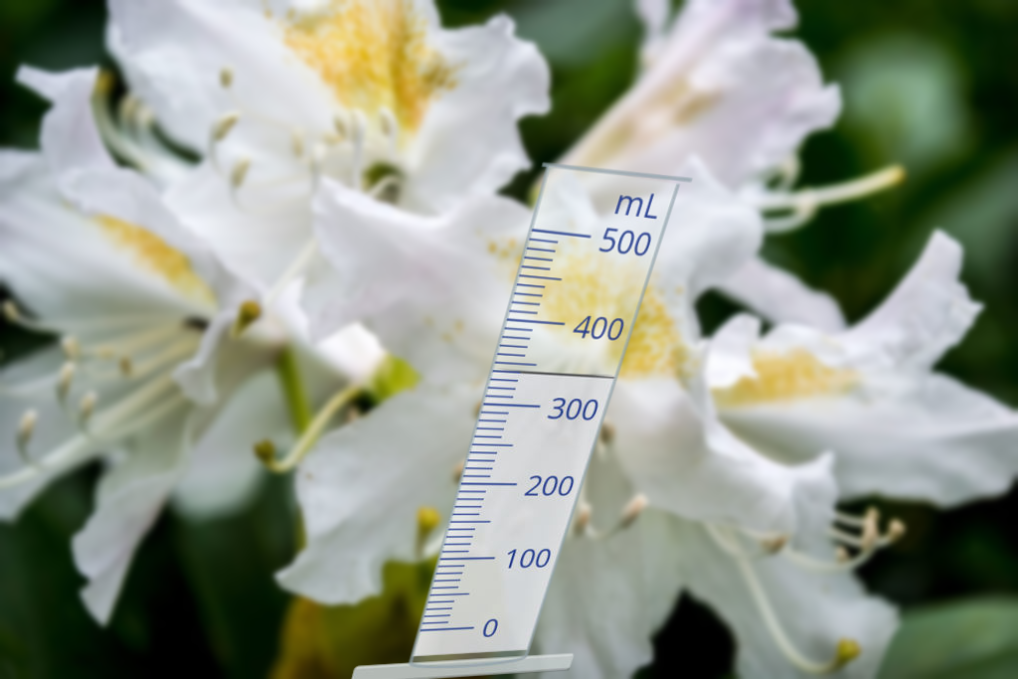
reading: 340,mL
